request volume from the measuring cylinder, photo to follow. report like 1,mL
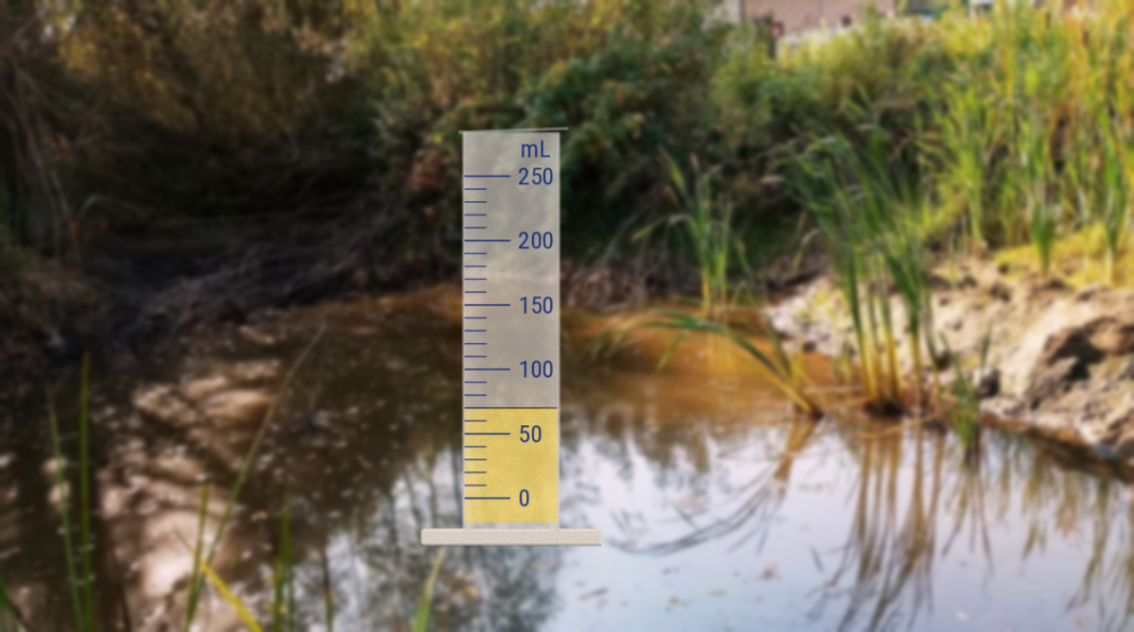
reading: 70,mL
